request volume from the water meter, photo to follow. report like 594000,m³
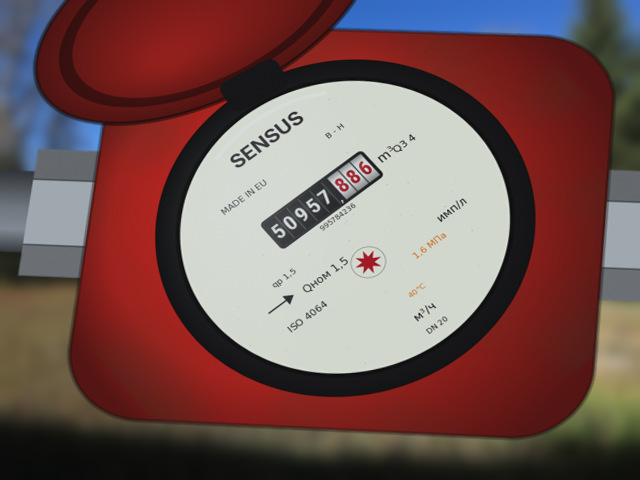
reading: 50957.886,m³
